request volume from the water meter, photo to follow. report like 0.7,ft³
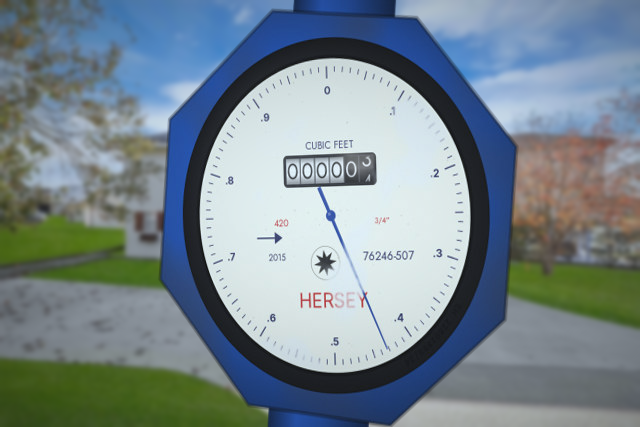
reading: 3.43,ft³
